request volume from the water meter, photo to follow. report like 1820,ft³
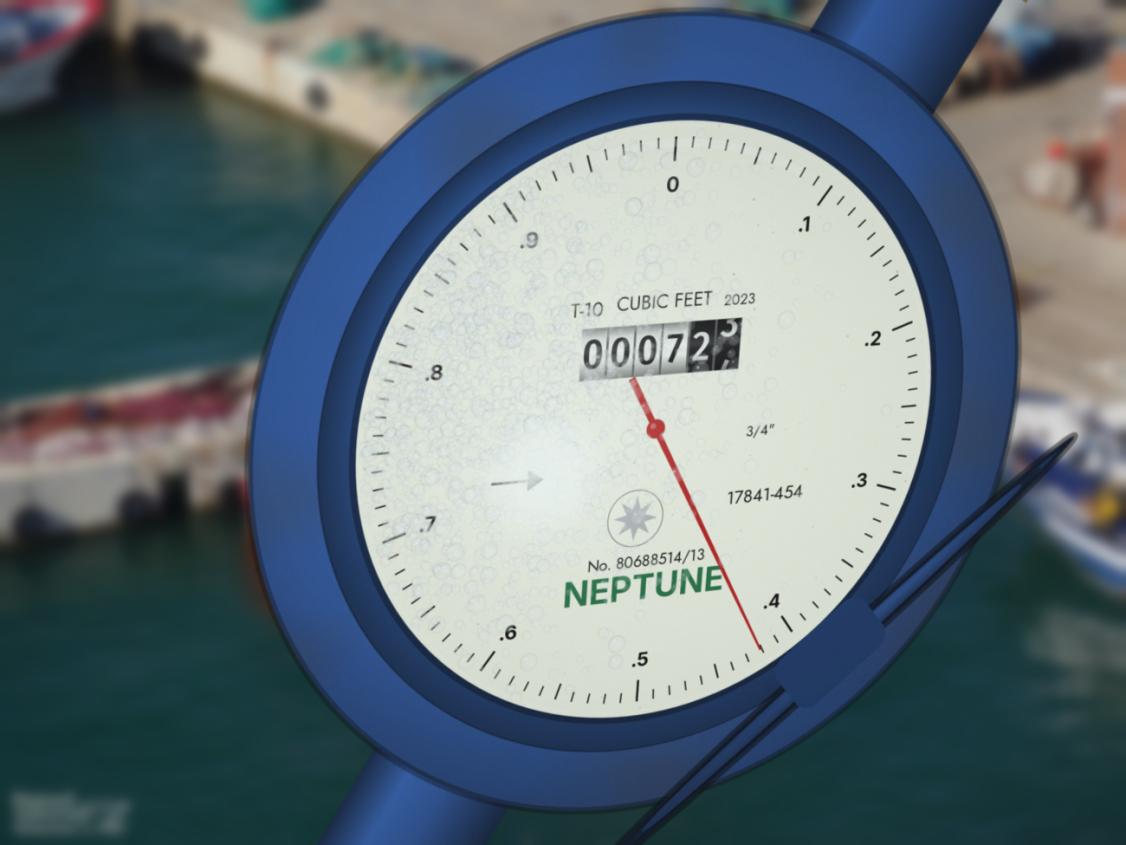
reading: 723.42,ft³
